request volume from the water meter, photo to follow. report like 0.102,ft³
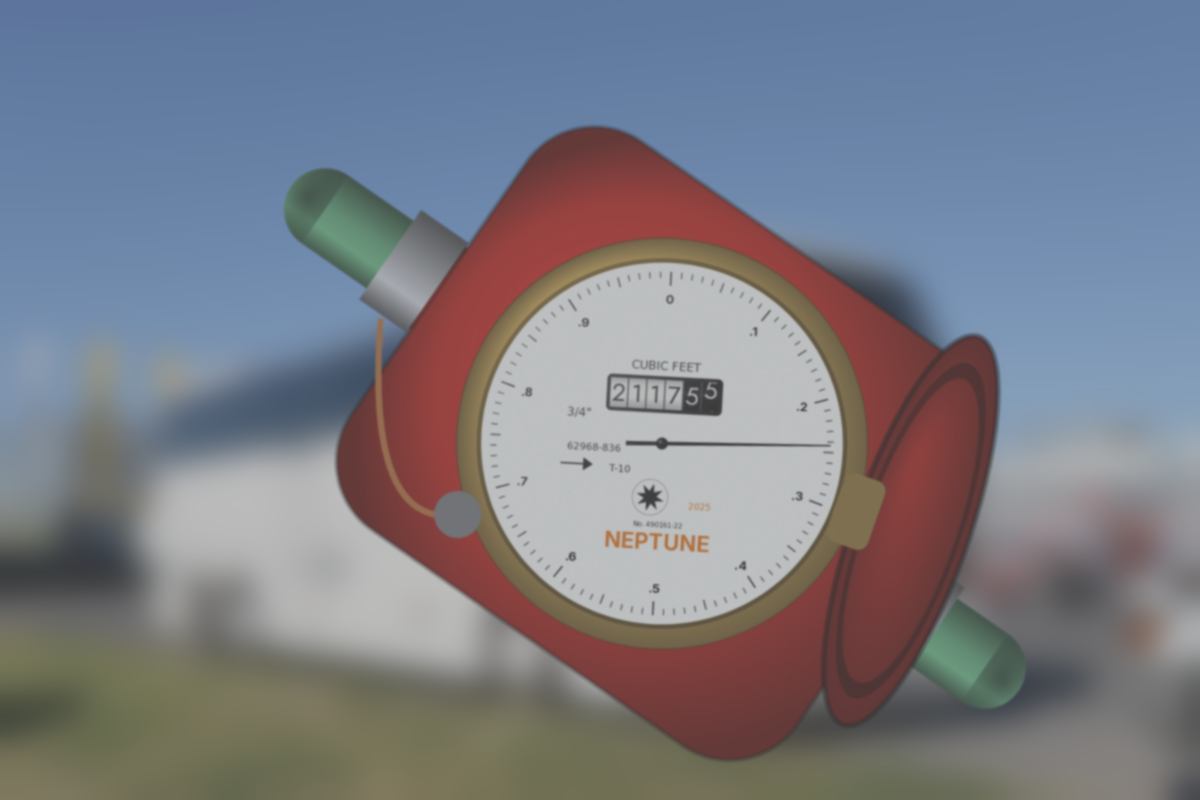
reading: 211755.24,ft³
